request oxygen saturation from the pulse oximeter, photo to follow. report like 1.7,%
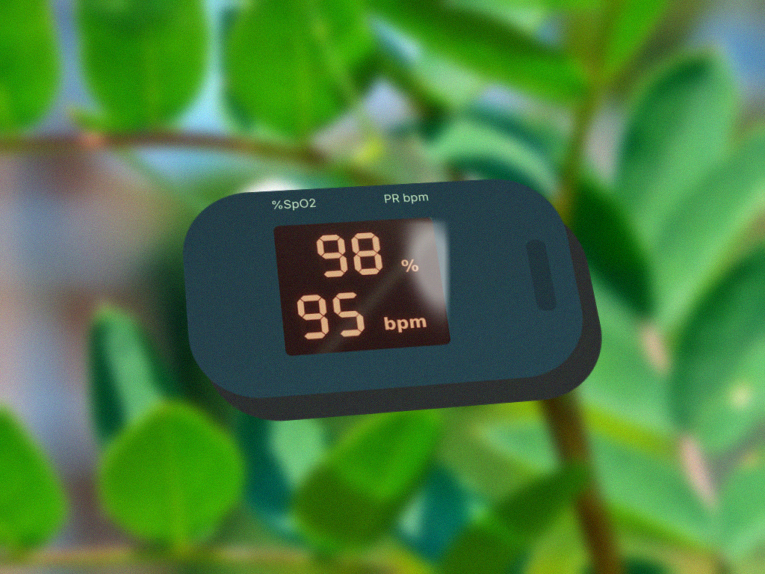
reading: 98,%
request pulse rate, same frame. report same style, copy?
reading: 95,bpm
